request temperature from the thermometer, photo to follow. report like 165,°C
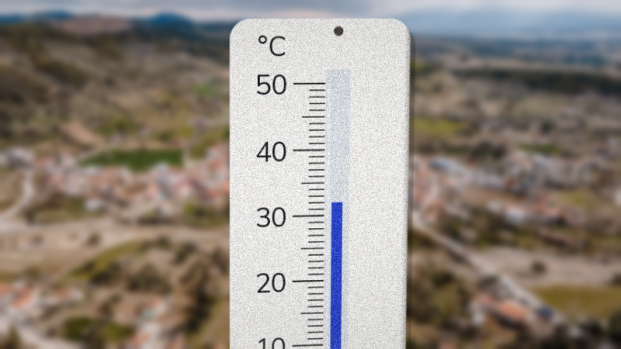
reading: 32,°C
